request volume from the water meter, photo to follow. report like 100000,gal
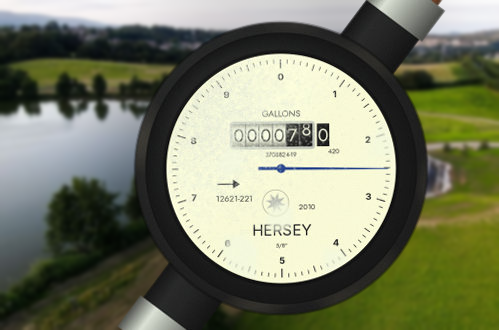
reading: 782.5,gal
